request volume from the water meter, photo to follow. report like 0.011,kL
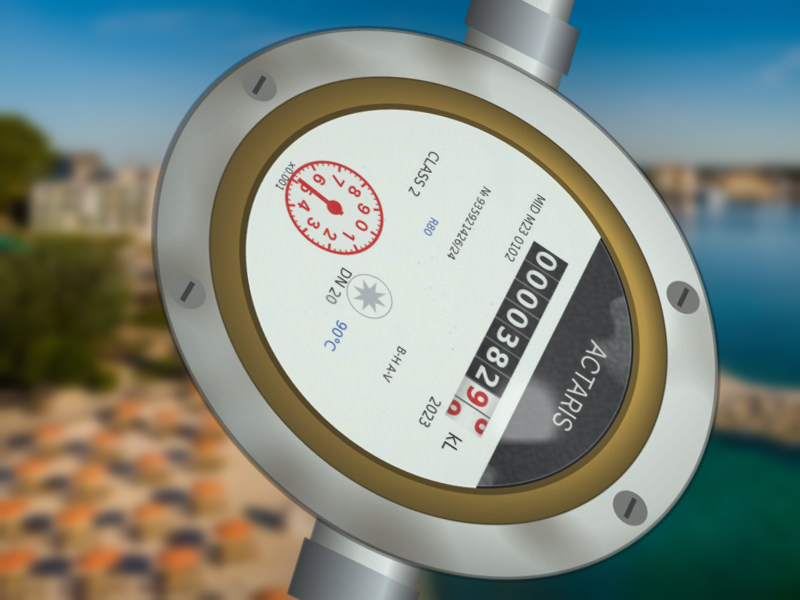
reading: 382.985,kL
